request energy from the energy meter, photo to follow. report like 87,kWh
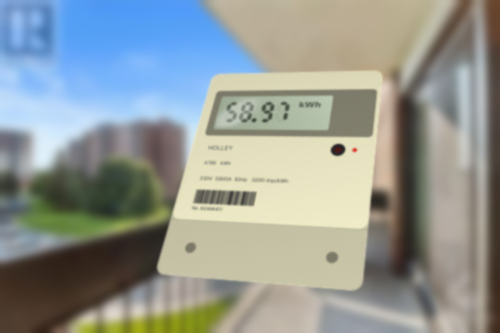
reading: 58.97,kWh
